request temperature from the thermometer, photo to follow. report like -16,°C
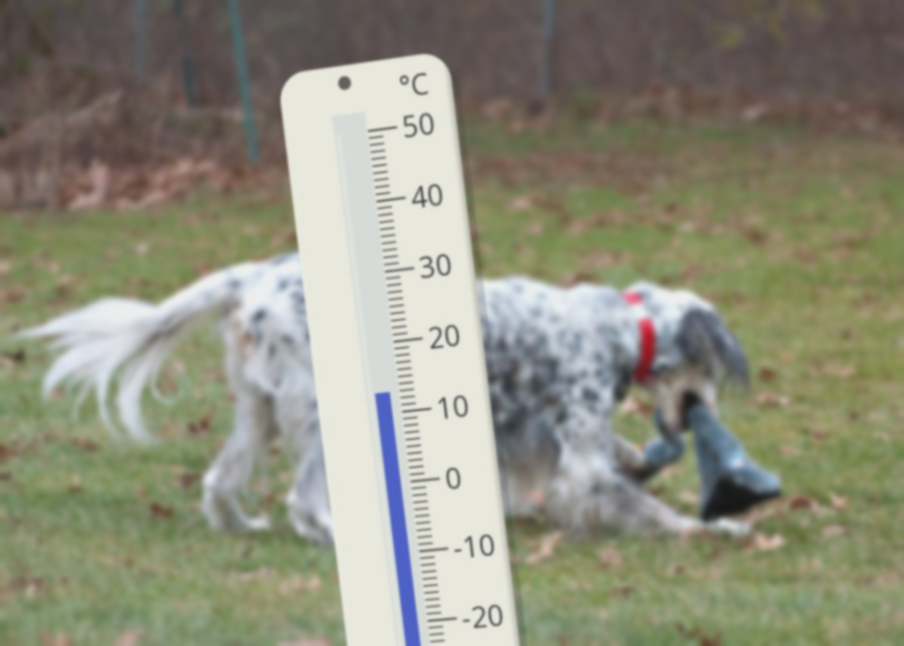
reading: 13,°C
